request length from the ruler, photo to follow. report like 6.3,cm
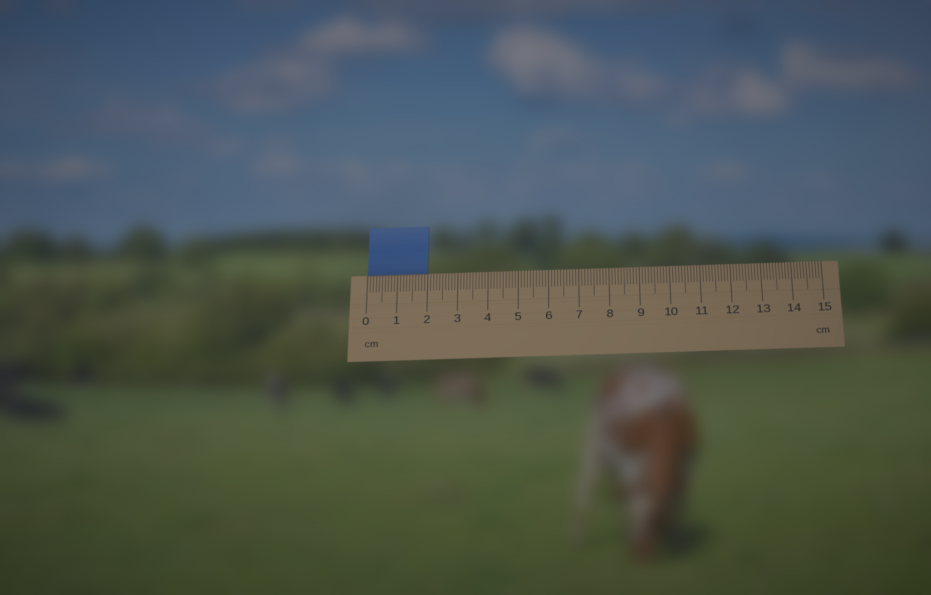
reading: 2,cm
